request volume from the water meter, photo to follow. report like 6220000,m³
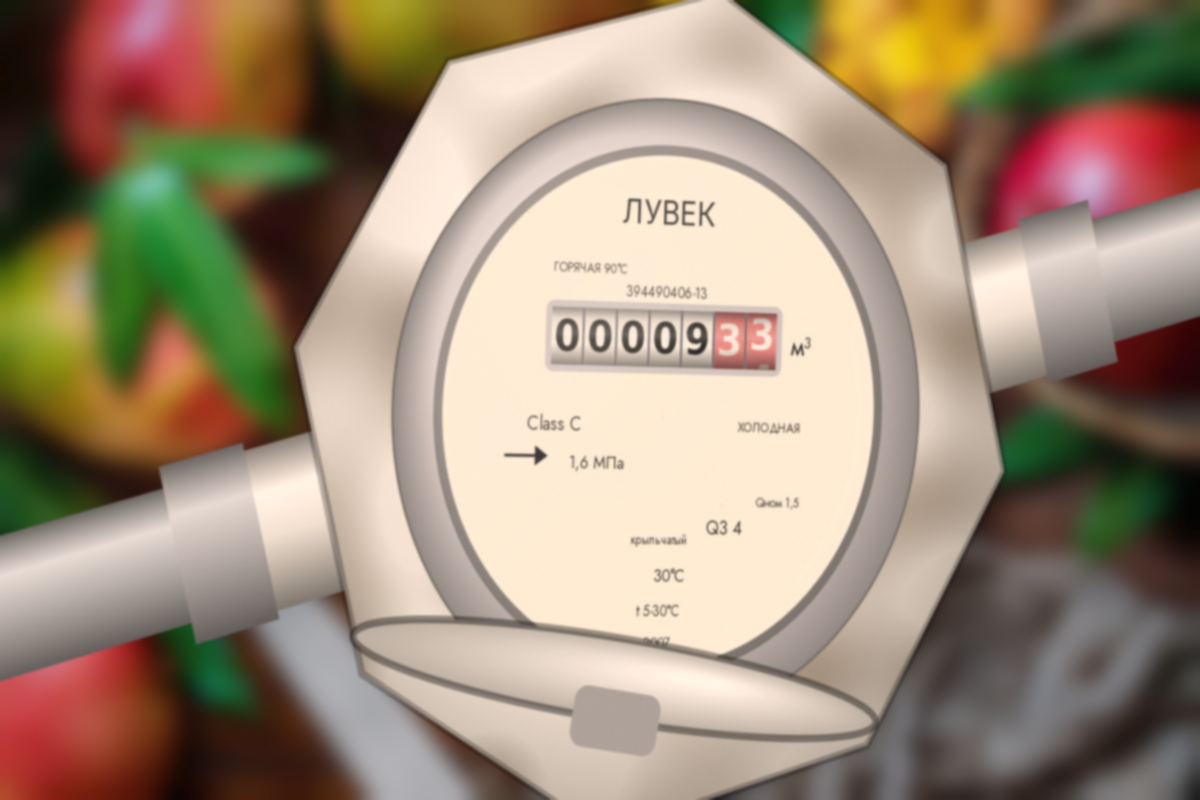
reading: 9.33,m³
